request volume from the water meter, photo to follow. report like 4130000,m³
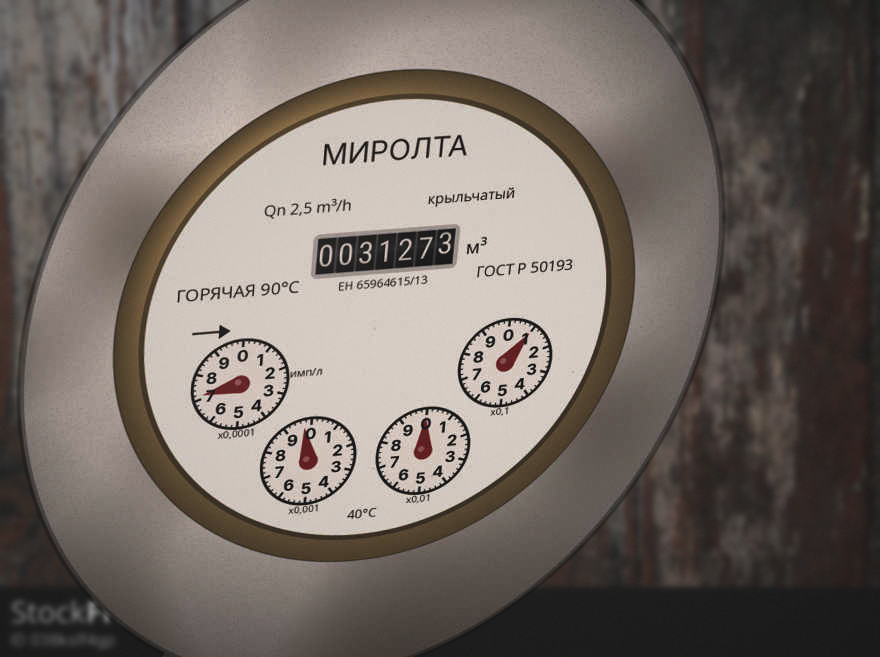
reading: 31273.0997,m³
